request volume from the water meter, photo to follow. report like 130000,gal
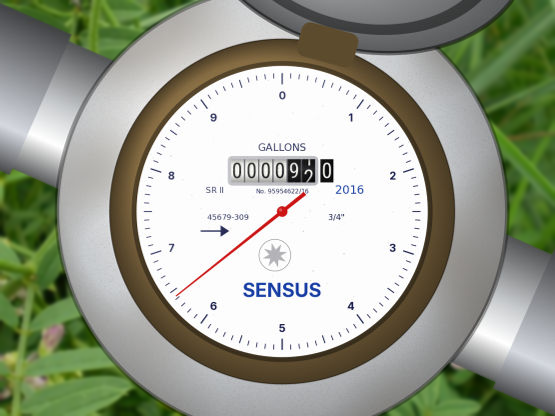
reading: 916.4,gal
